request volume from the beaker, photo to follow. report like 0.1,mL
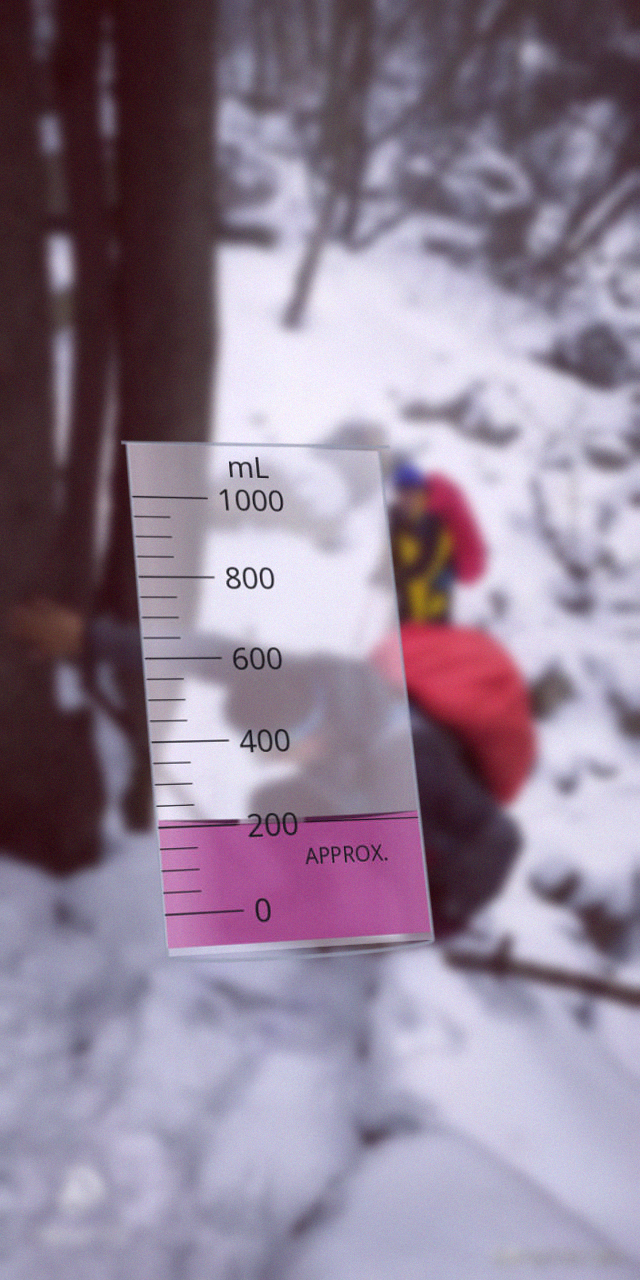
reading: 200,mL
